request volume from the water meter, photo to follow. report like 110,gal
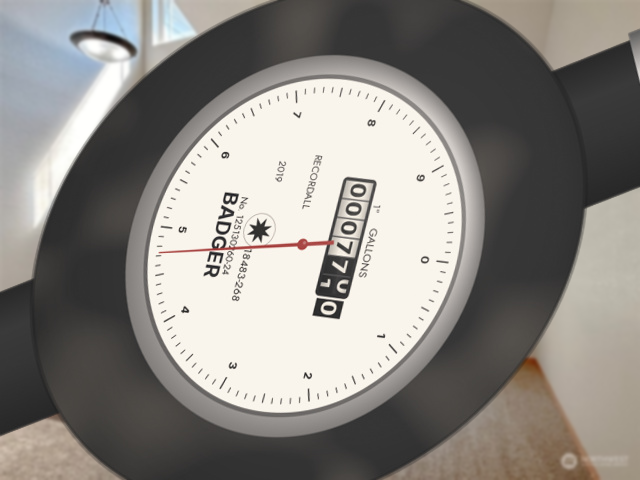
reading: 7704.7,gal
